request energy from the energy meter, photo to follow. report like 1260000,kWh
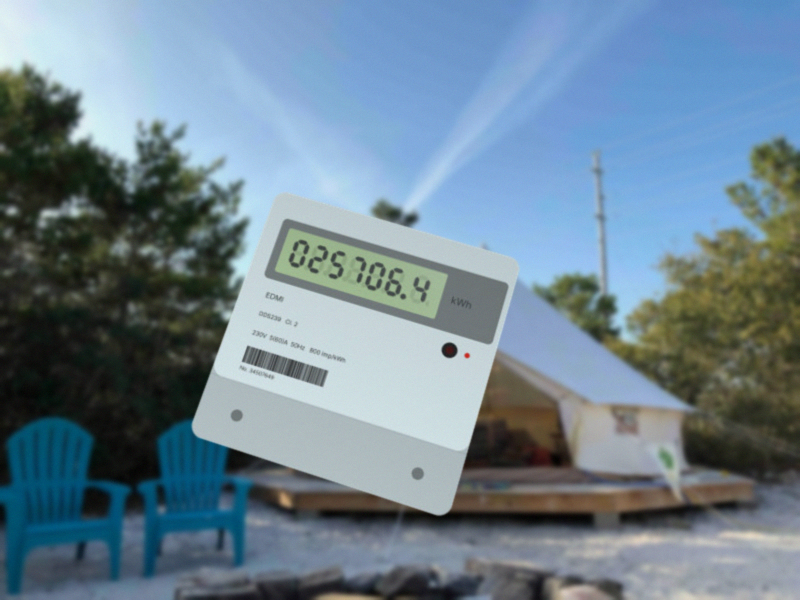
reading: 25706.4,kWh
